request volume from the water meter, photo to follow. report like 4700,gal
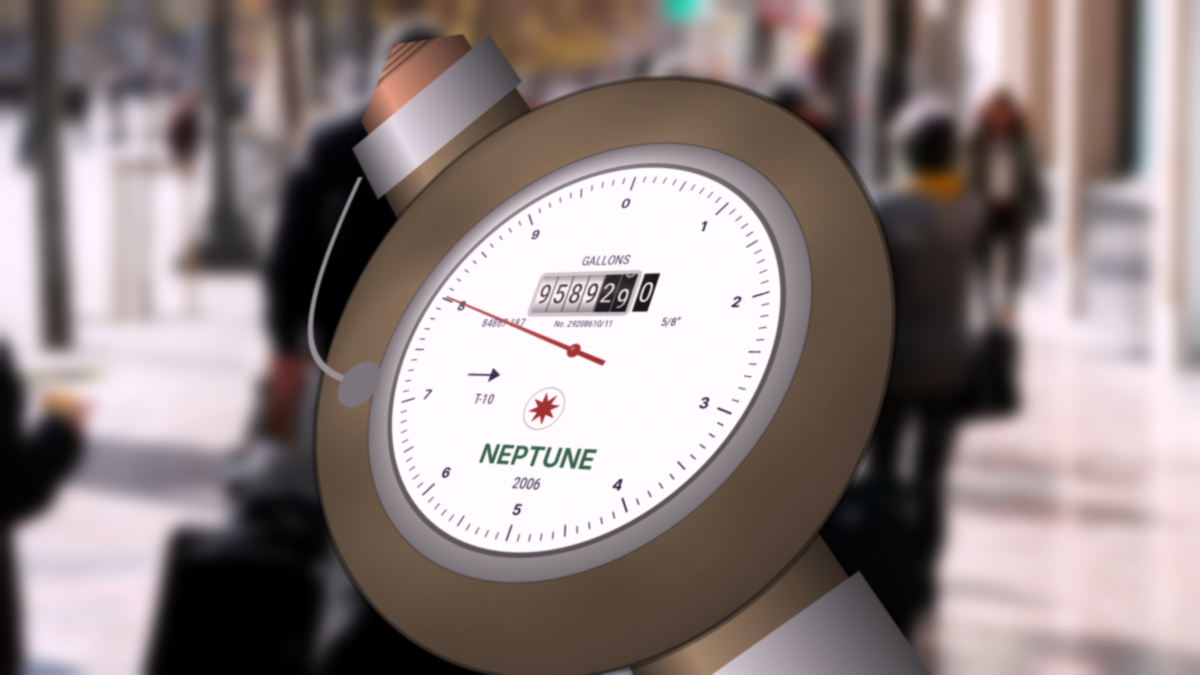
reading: 9589288.0,gal
